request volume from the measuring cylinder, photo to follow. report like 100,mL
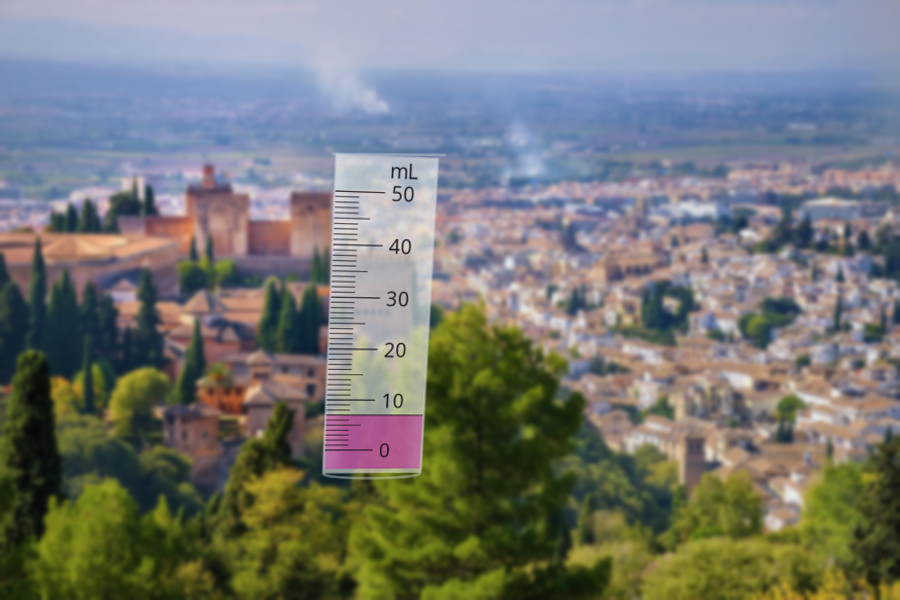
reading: 7,mL
